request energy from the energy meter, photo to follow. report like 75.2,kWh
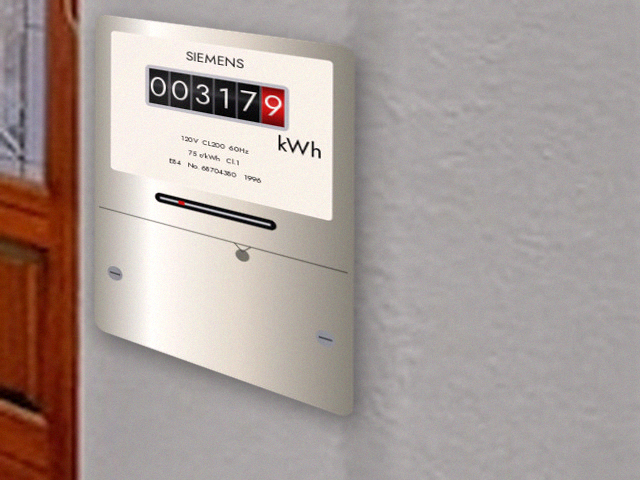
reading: 317.9,kWh
